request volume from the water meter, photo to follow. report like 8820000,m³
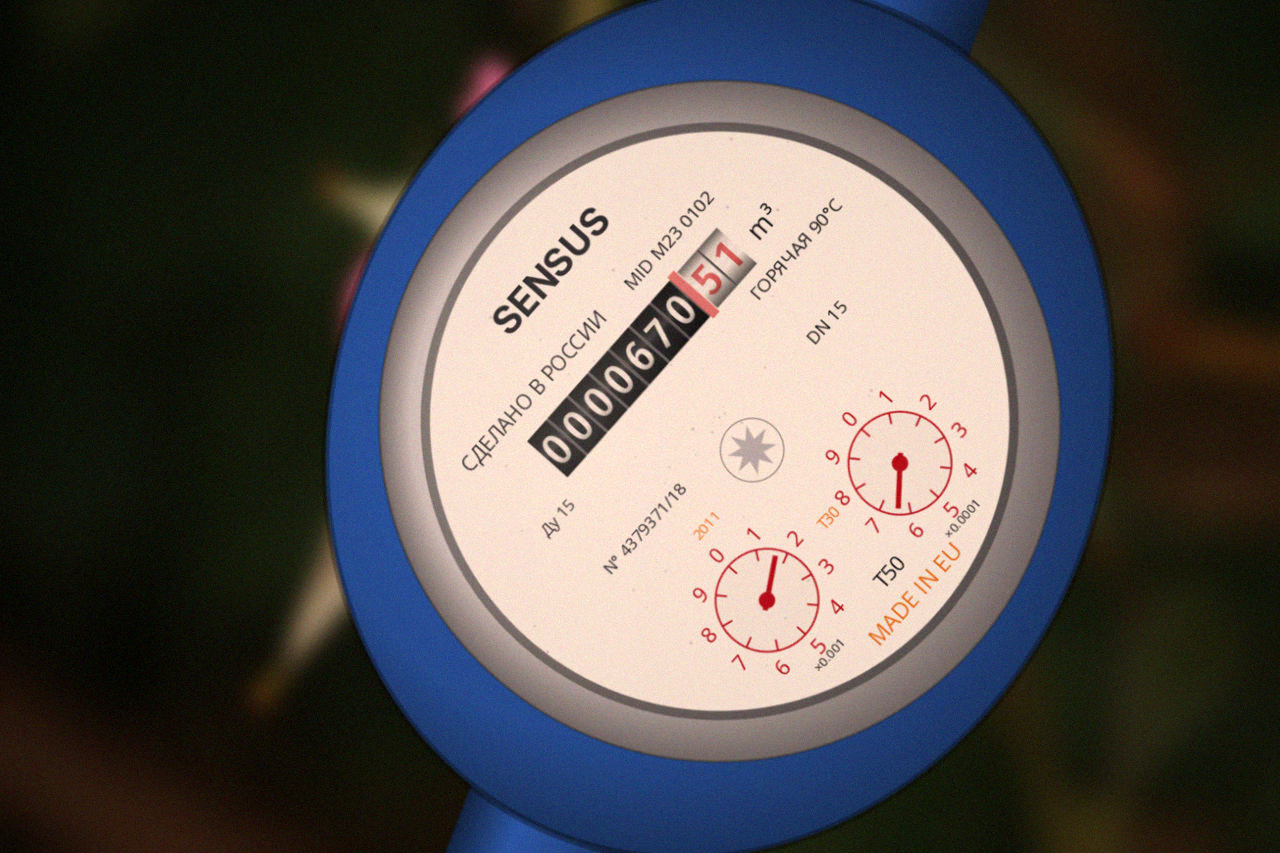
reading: 670.5116,m³
